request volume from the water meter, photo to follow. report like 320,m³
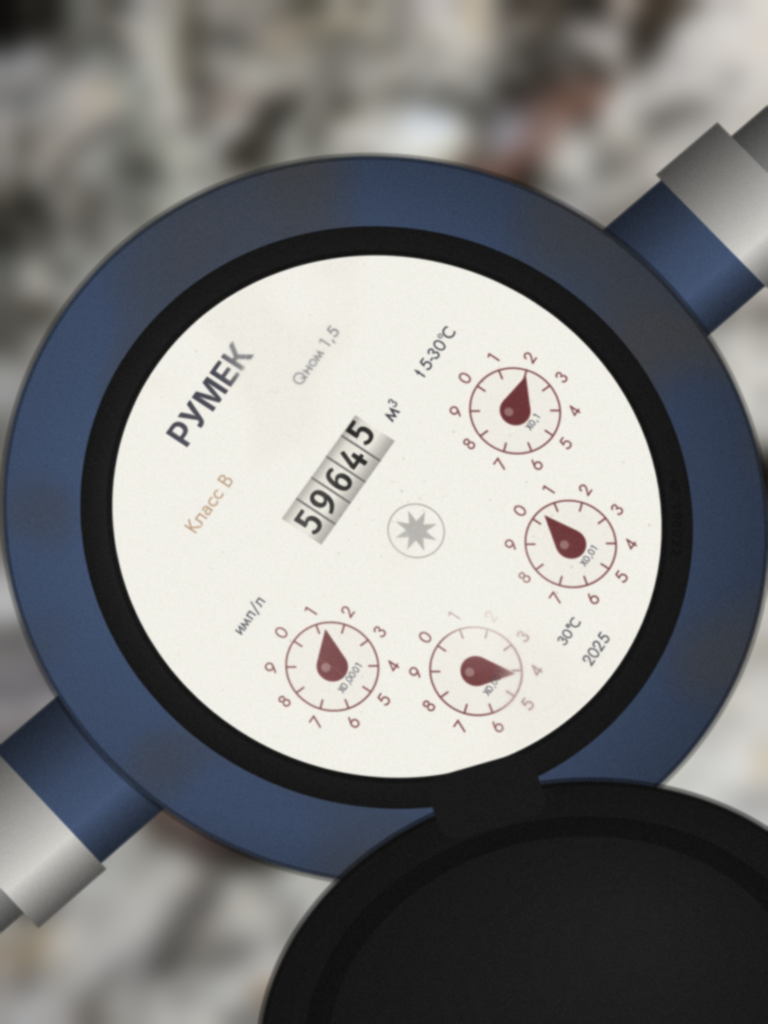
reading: 59645.2041,m³
